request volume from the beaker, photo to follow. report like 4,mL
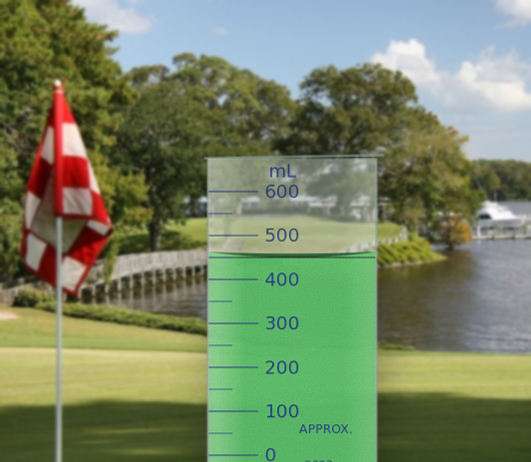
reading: 450,mL
